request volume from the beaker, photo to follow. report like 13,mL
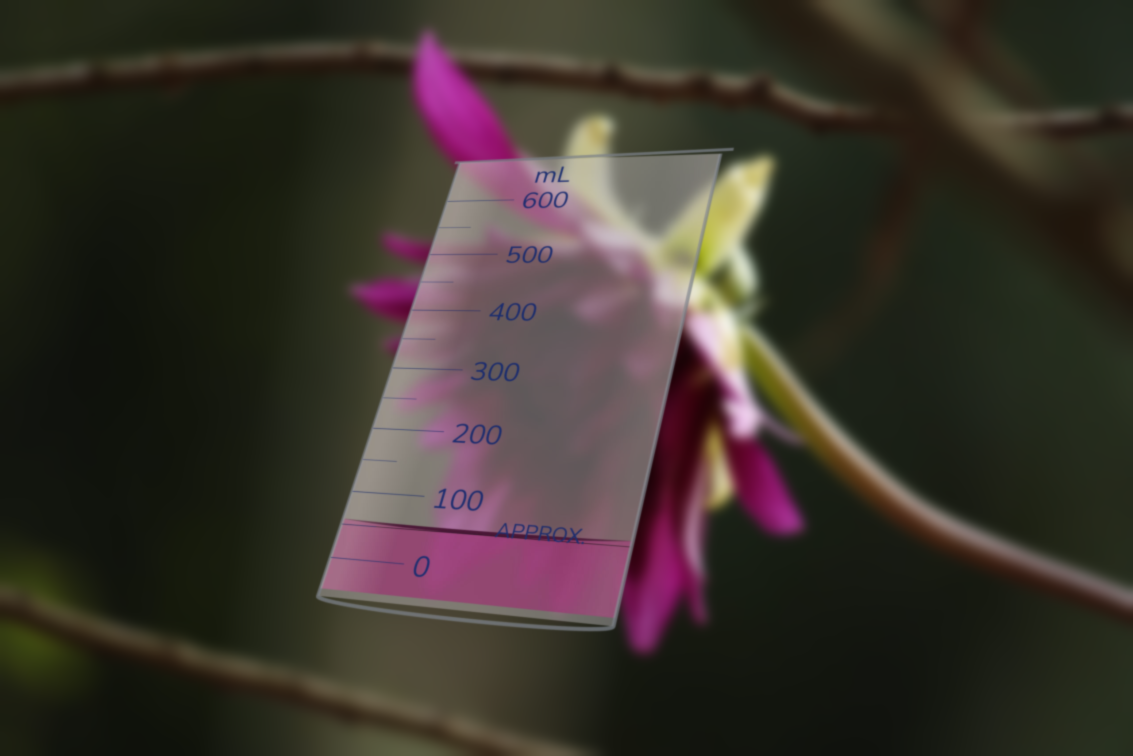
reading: 50,mL
